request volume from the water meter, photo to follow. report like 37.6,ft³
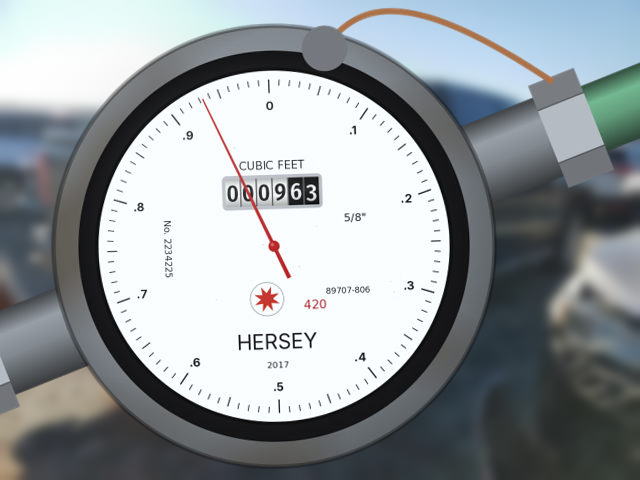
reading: 962.93,ft³
